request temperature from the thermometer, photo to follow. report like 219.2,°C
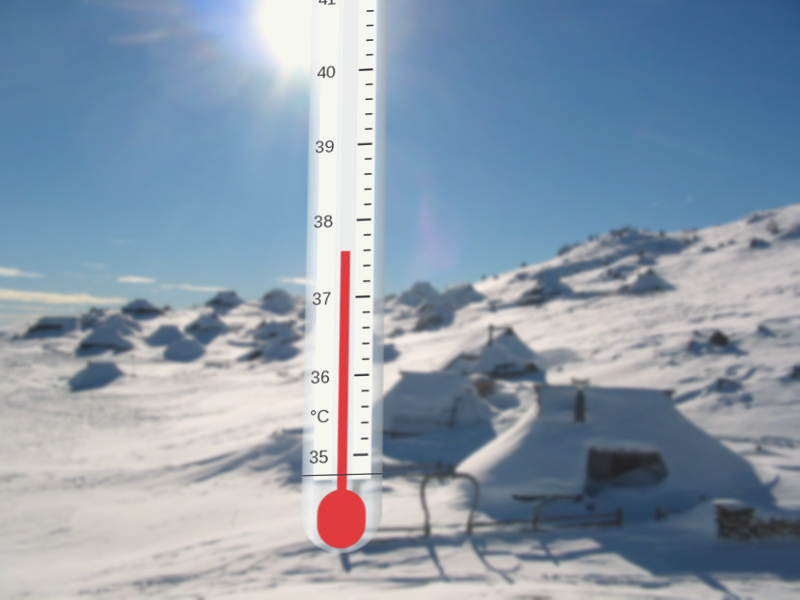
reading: 37.6,°C
